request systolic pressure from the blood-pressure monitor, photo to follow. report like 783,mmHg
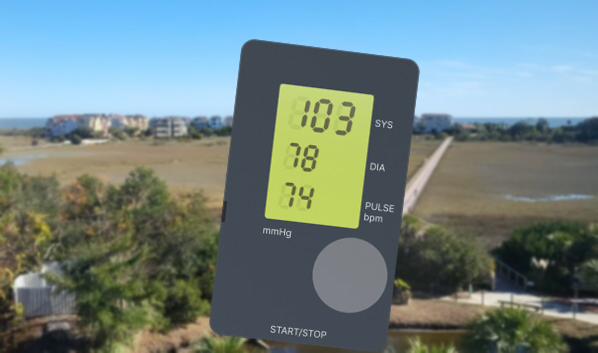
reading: 103,mmHg
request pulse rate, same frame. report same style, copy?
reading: 74,bpm
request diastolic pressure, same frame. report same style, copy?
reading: 78,mmHg
